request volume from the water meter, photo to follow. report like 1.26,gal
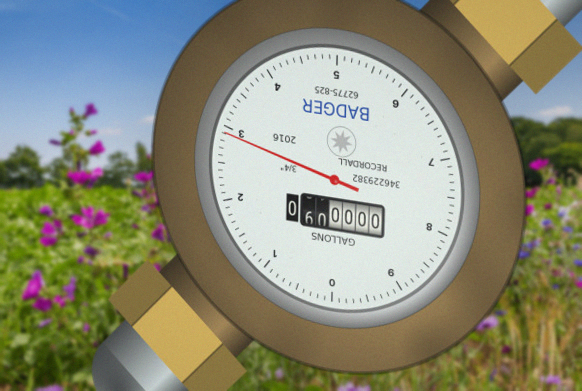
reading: 92.9,gal
